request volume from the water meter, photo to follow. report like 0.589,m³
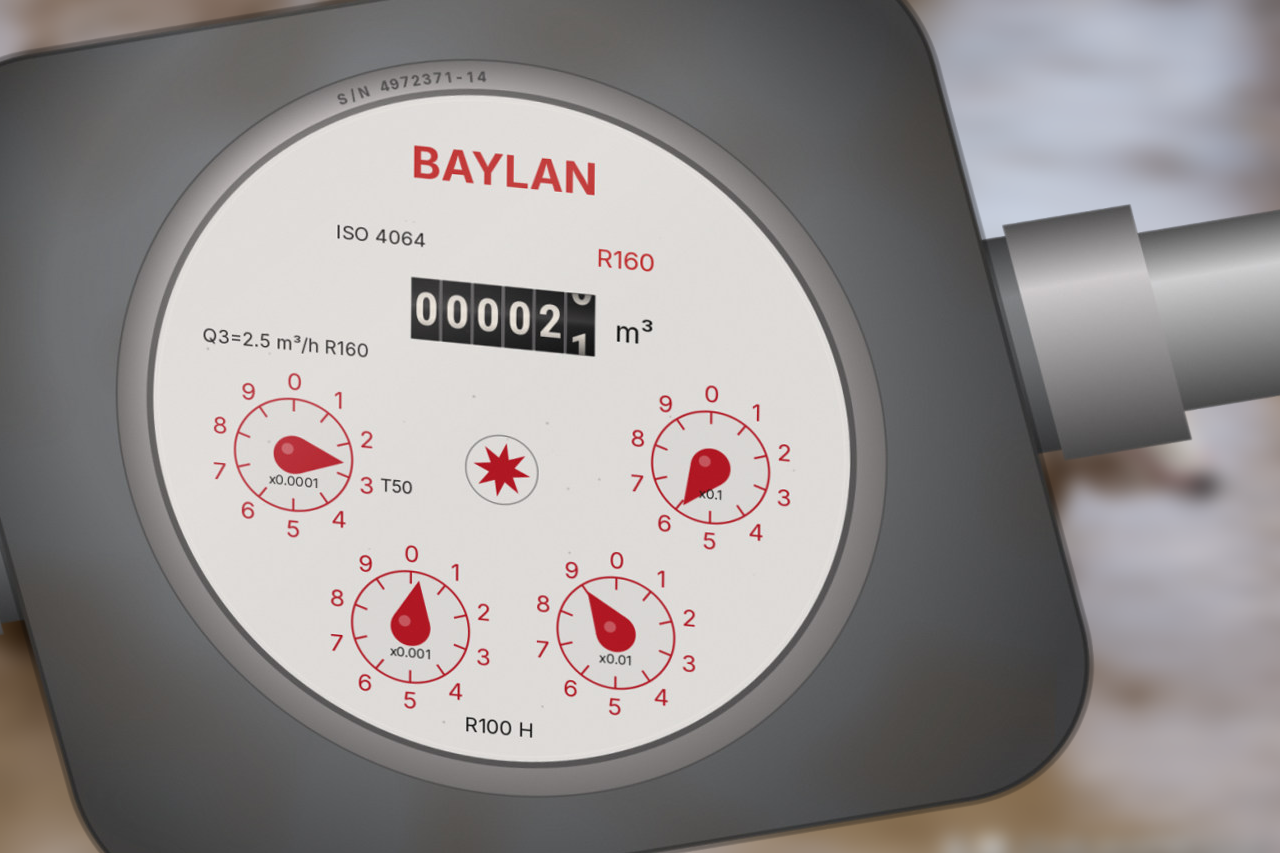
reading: 20.5902,m³
